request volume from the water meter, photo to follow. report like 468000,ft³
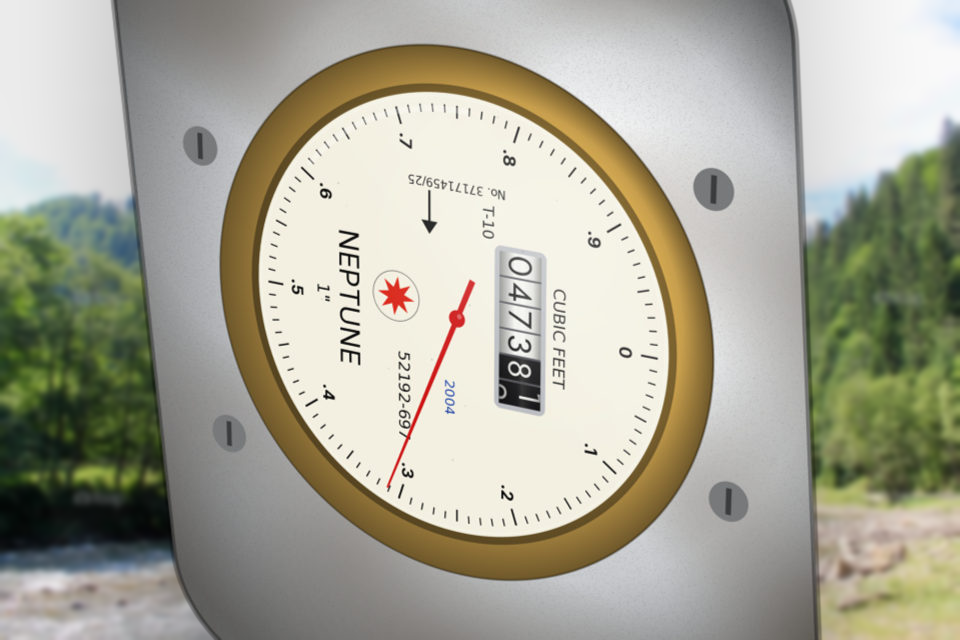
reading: 47381.31,ft³
